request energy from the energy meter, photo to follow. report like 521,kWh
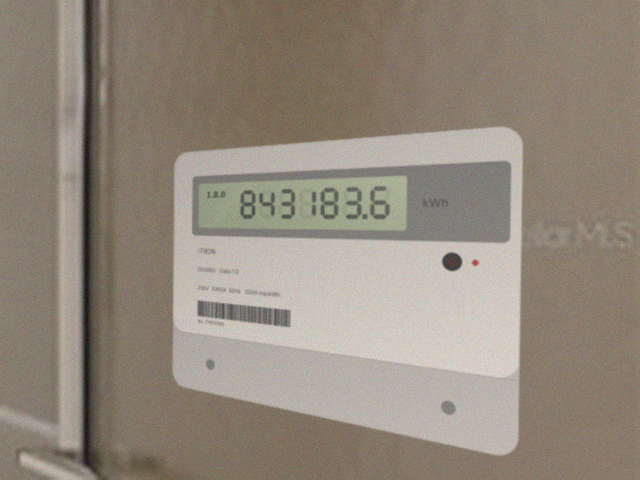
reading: 843183.6,kWh
